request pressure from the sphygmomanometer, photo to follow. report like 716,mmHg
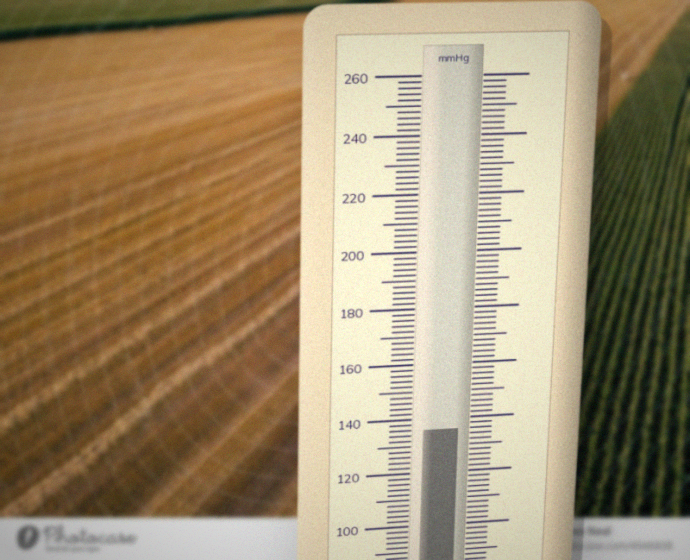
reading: 136,mmHg
